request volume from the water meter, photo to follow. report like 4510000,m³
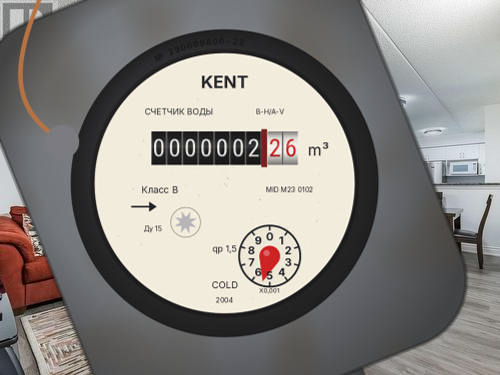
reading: 2.265,m³
